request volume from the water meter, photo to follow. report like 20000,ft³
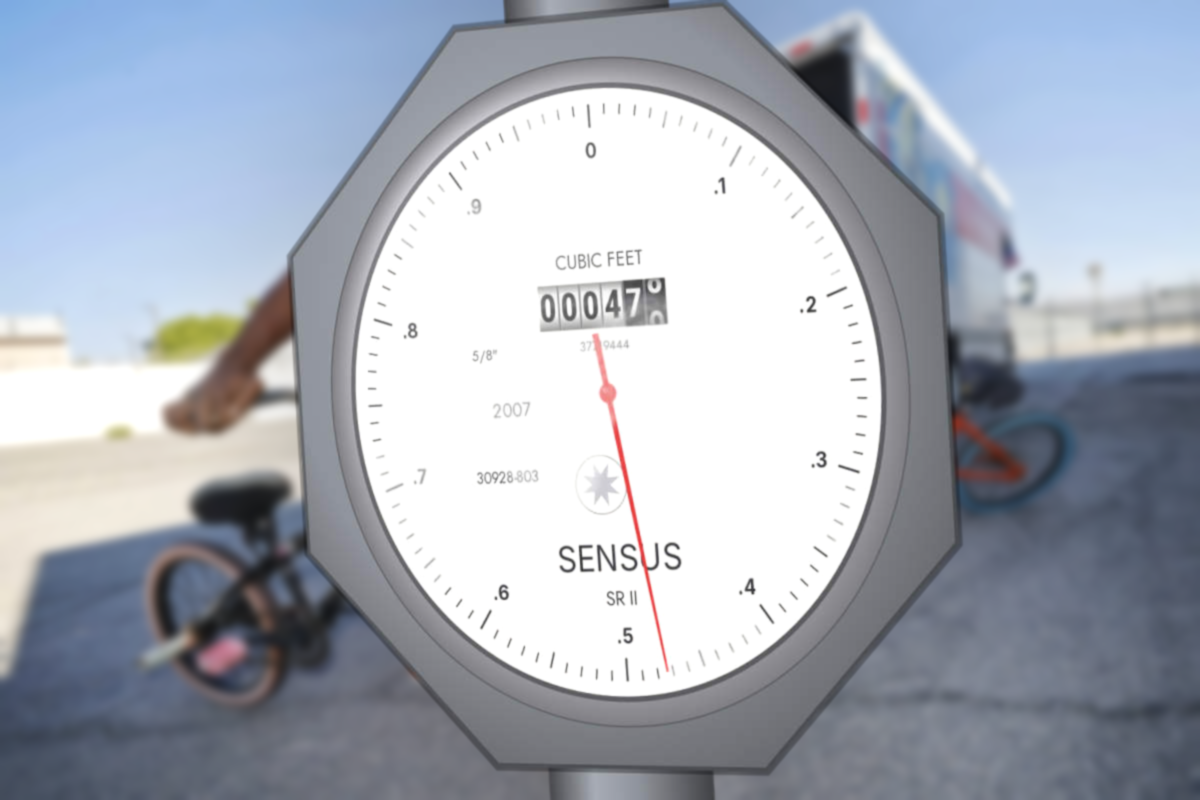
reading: 478.47,ft³
